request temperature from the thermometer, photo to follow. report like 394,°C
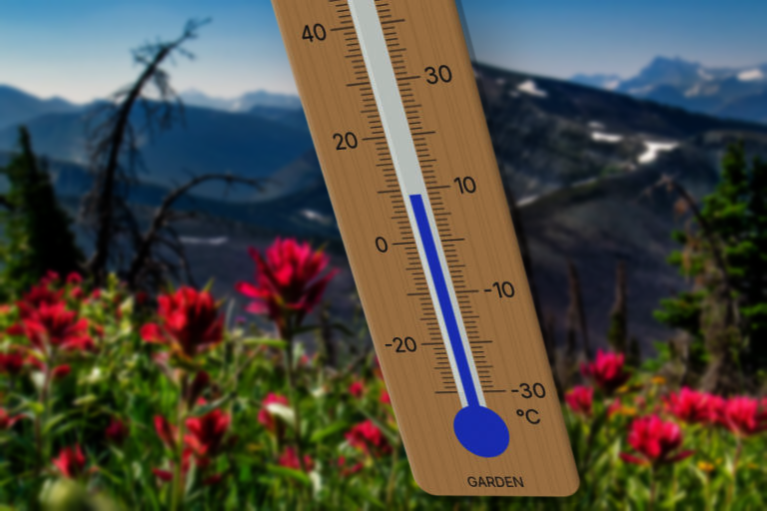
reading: 9,°C
